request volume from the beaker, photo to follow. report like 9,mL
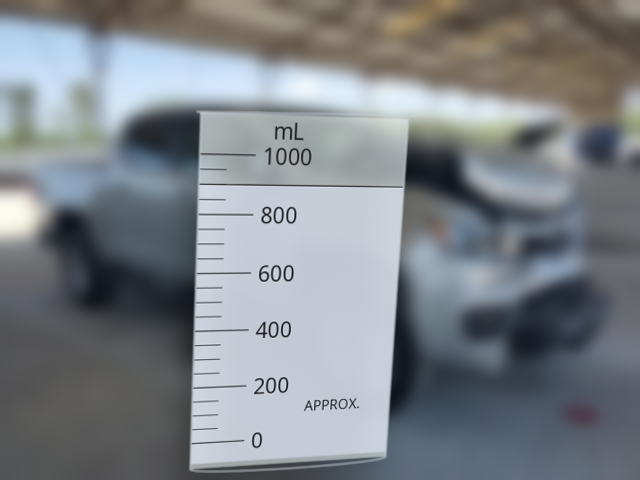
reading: 900,mL
